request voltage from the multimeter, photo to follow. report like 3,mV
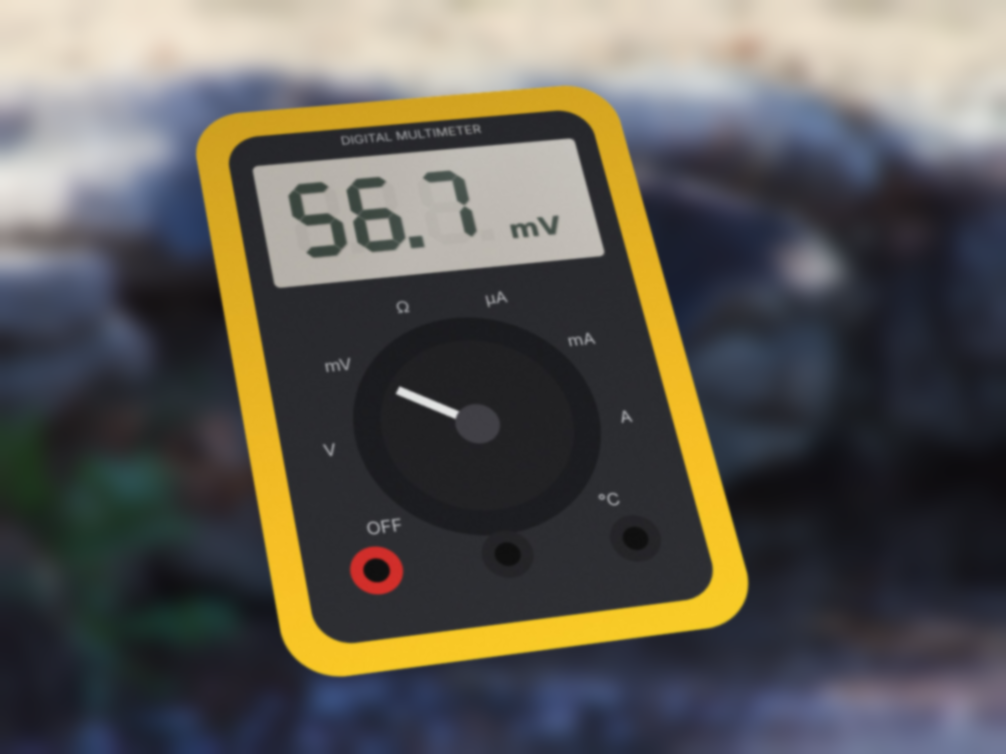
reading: 56.7,mV
